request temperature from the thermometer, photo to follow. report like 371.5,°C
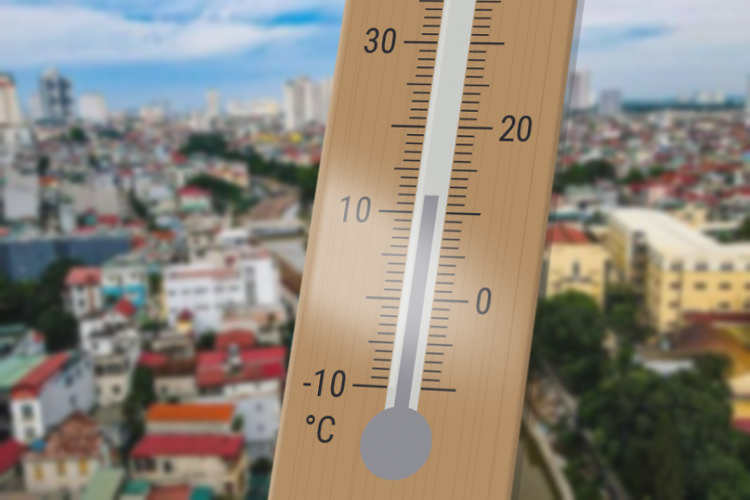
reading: 12,°C
